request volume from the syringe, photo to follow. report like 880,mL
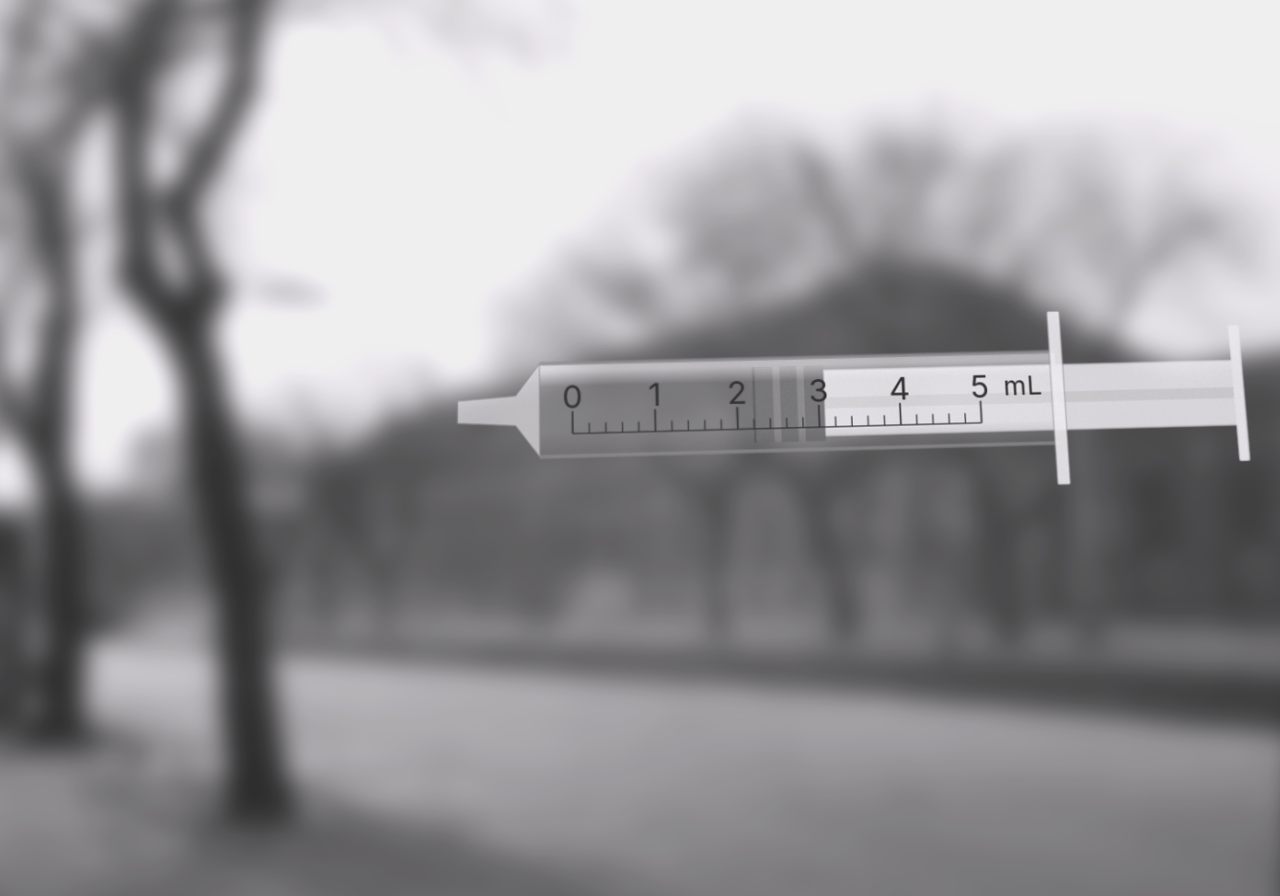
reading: 2.2,mL
